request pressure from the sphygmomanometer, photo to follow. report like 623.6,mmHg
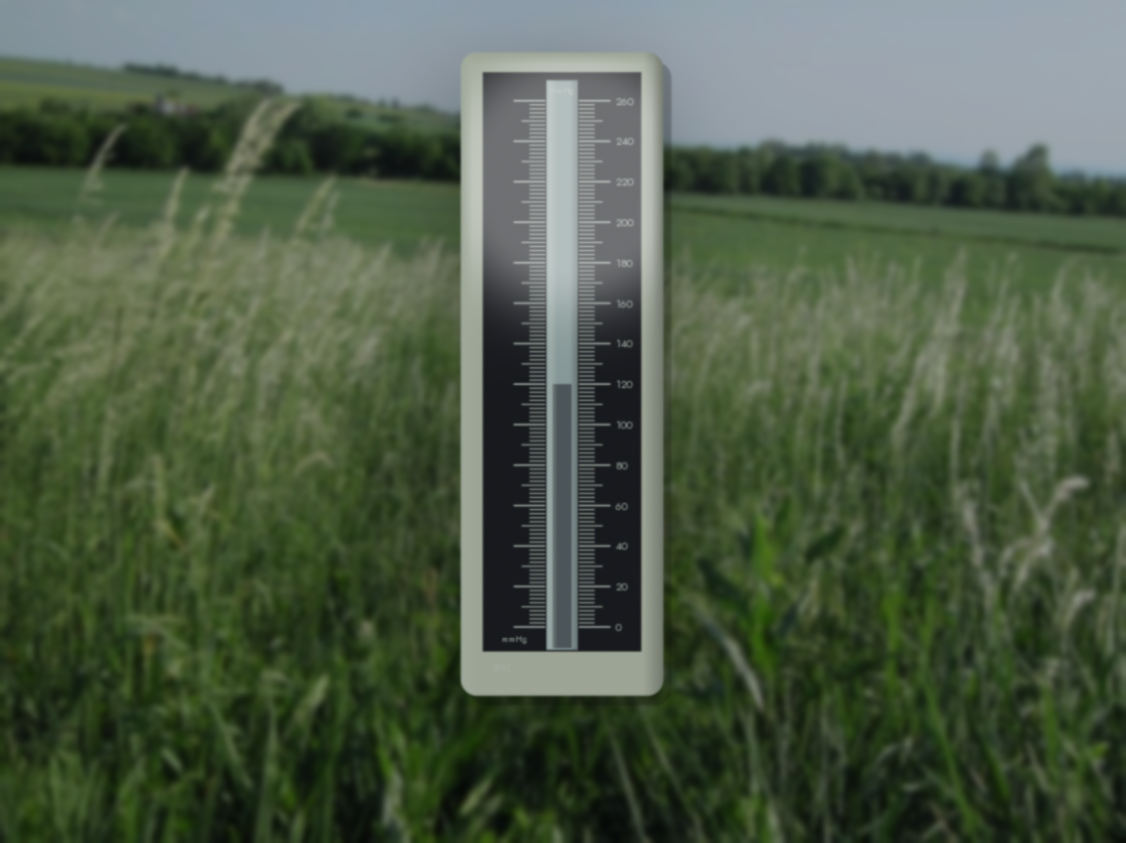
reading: 120,mmHg
